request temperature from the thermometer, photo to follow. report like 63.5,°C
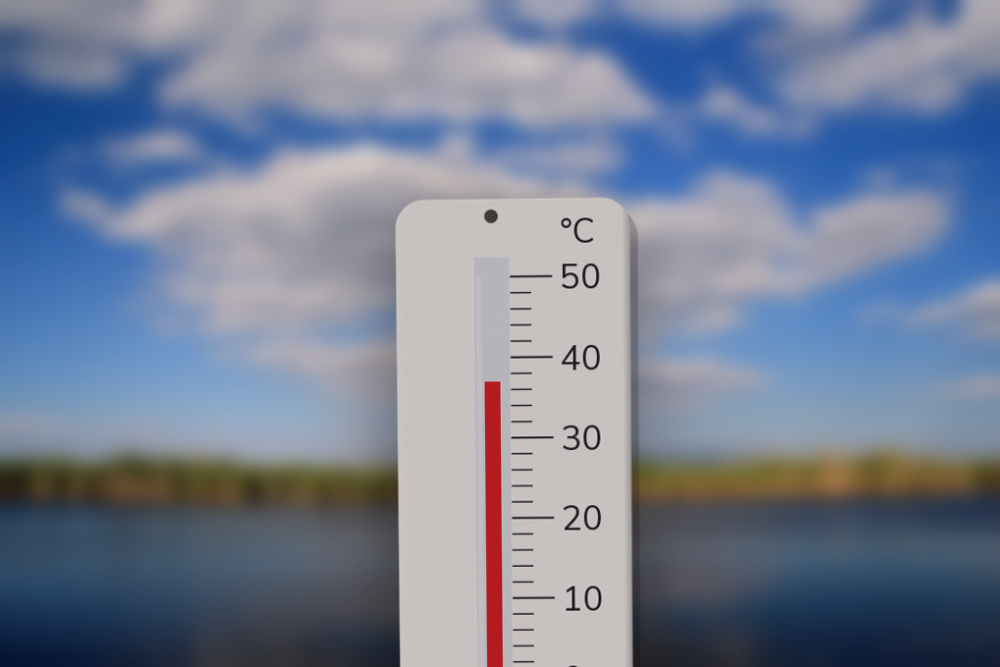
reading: 37,°C
